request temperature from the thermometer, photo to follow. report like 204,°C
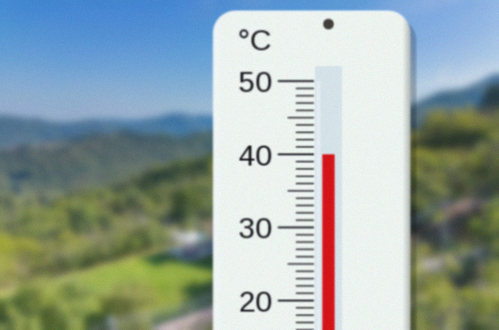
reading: 40,°C
